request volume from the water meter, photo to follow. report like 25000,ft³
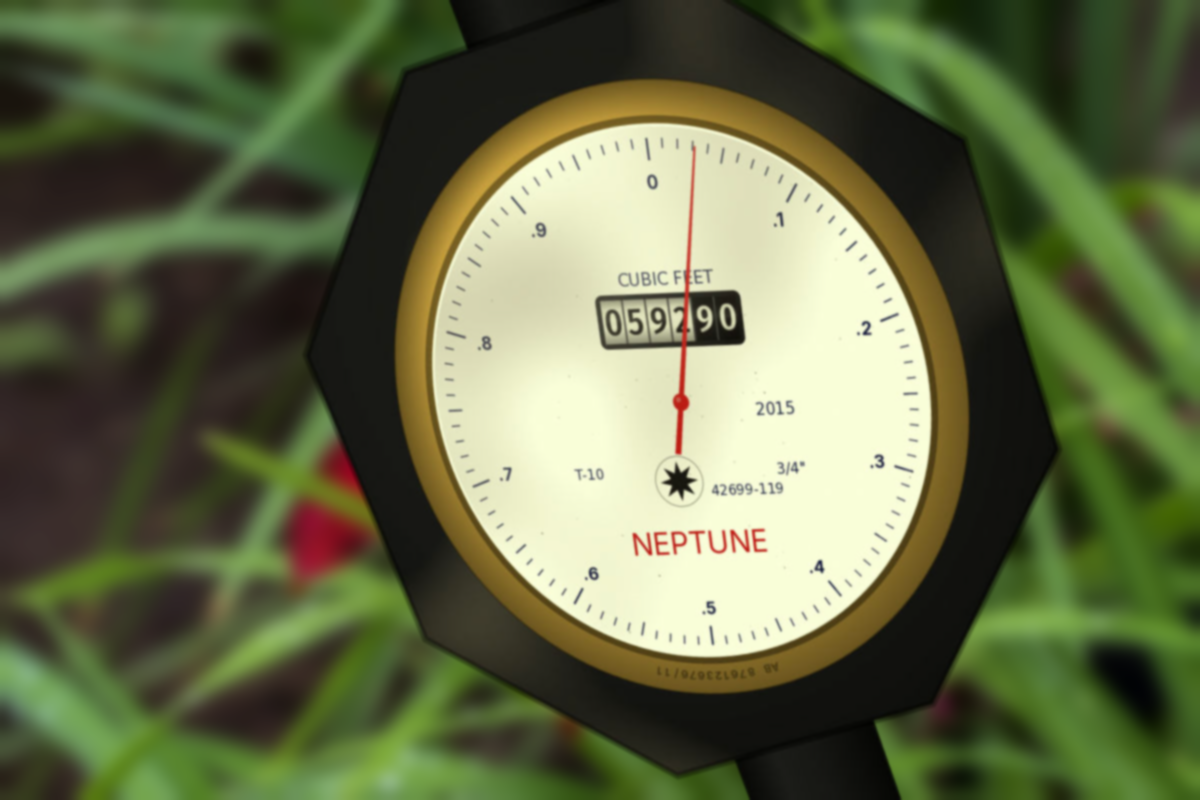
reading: 59290.03,ft³
